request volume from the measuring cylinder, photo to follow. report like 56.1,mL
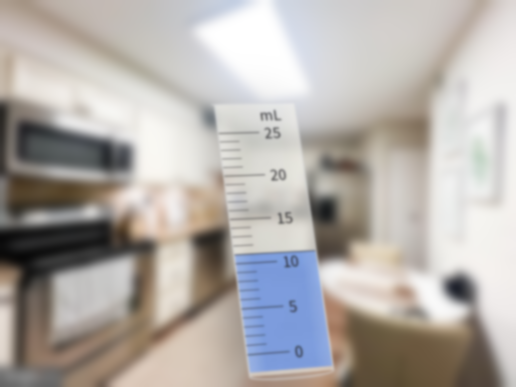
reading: 11,mL
